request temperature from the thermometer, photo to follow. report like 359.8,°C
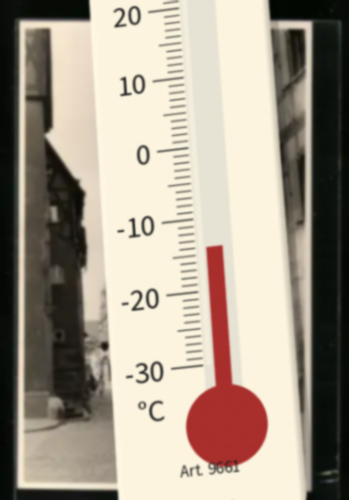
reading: -14,°C
